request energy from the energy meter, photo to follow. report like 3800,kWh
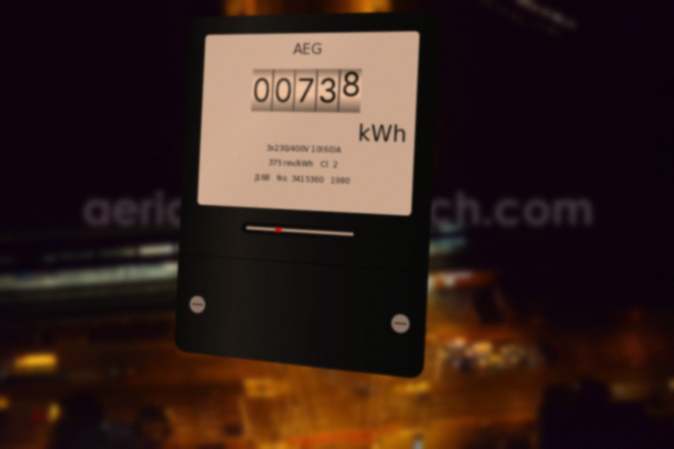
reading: 738,kWh
